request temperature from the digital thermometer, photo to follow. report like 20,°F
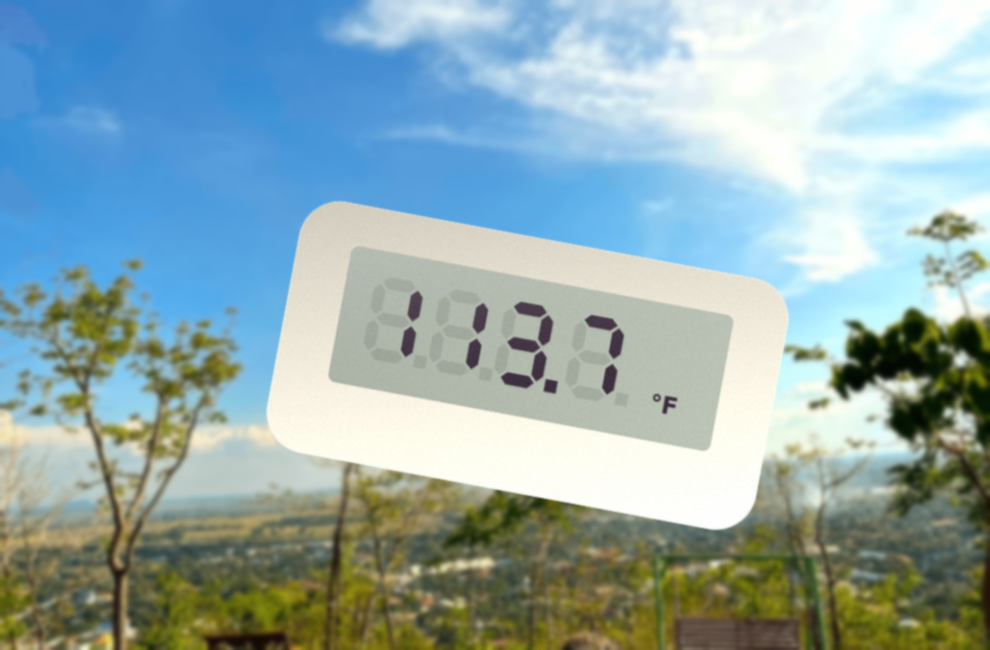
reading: 113.7,°F
